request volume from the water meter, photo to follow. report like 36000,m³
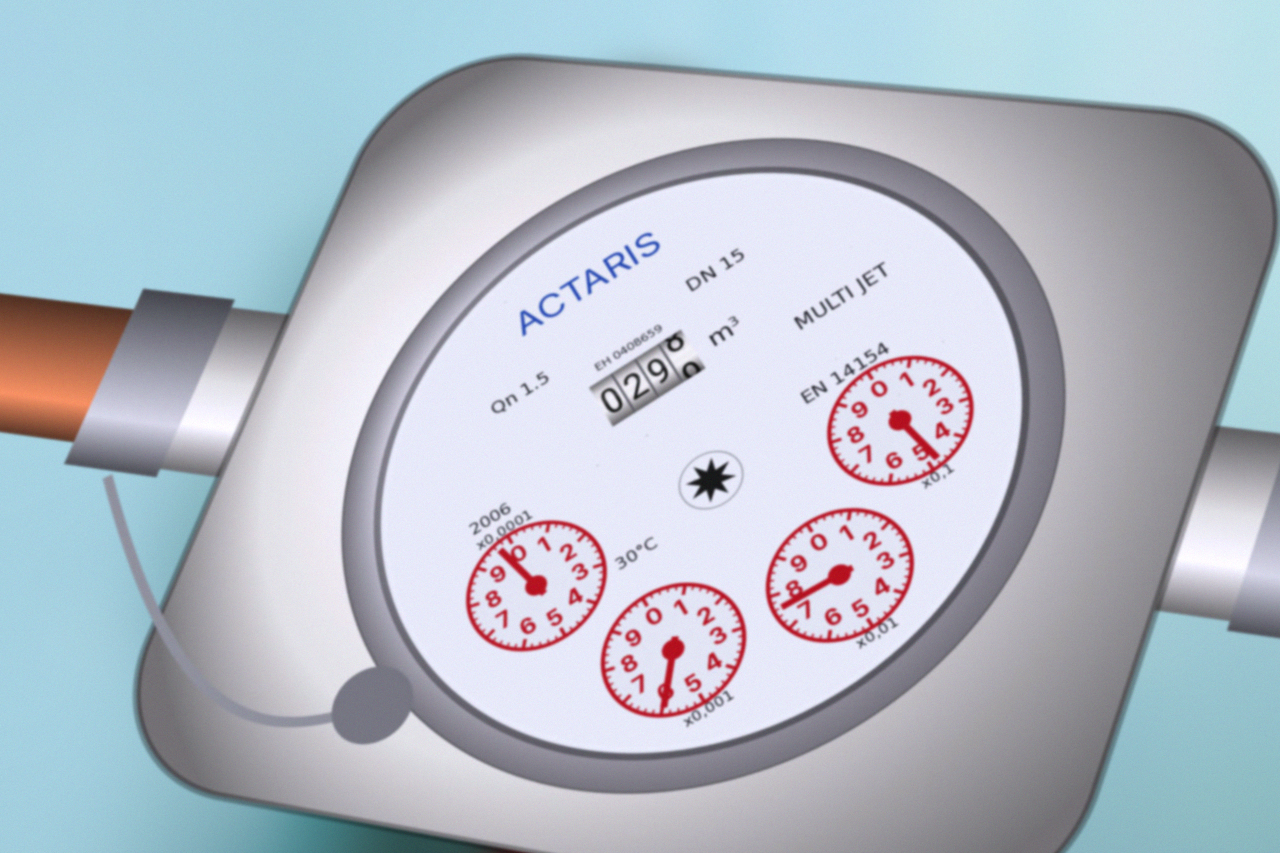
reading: 298.4759,m³
